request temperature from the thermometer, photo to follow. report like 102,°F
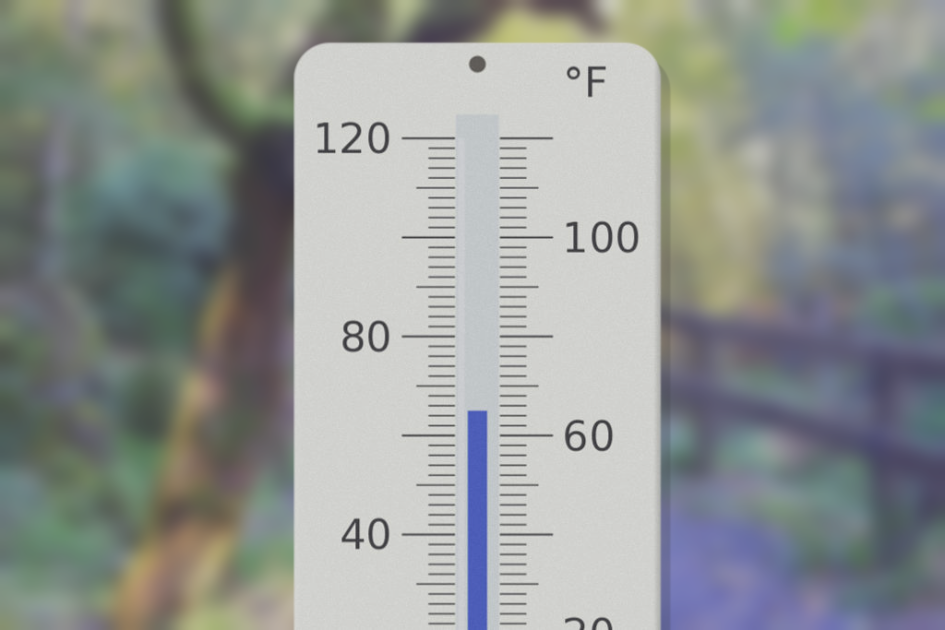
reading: 65,°F
